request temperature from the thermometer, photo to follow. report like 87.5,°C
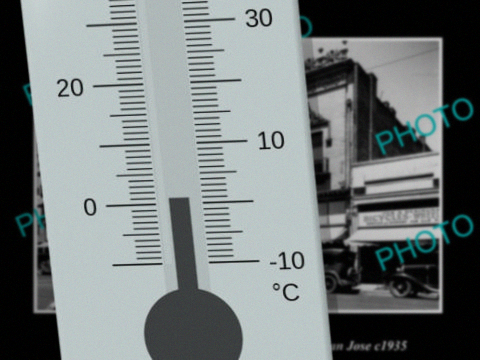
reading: 1,°C
